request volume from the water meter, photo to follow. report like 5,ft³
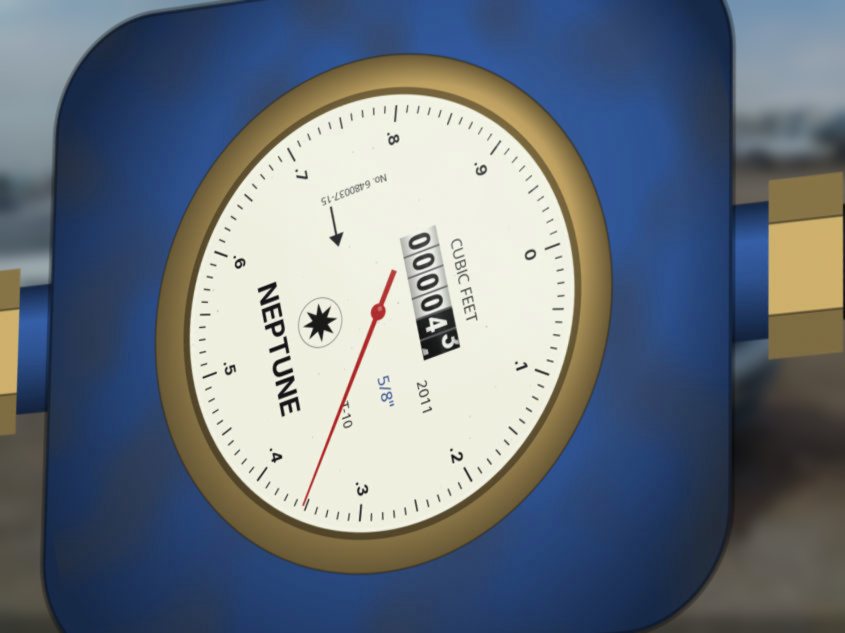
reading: 43.35,ft³
